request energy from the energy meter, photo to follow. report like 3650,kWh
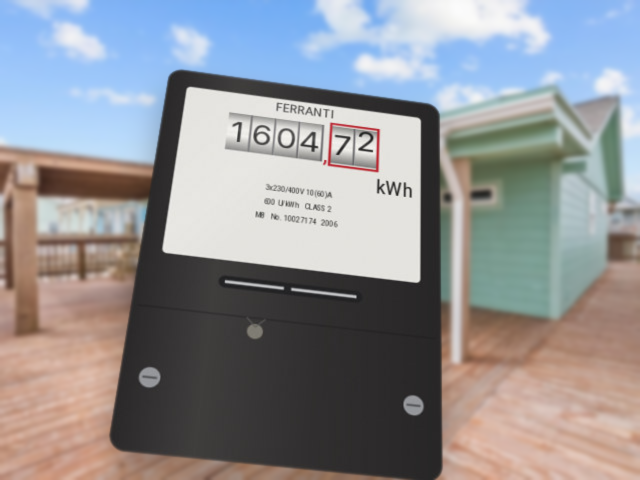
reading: 1604.72,kWh
